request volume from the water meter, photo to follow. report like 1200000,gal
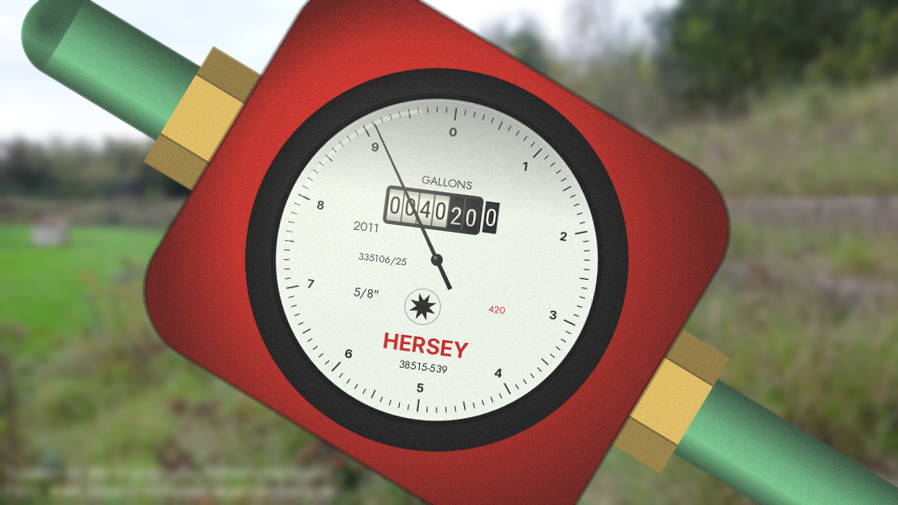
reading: 40199.1,gal
